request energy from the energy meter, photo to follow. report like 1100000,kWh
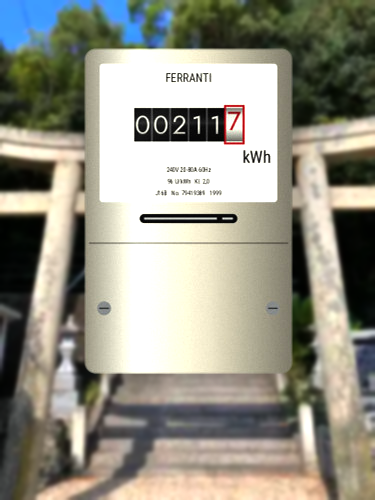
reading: 211.7,kWh
